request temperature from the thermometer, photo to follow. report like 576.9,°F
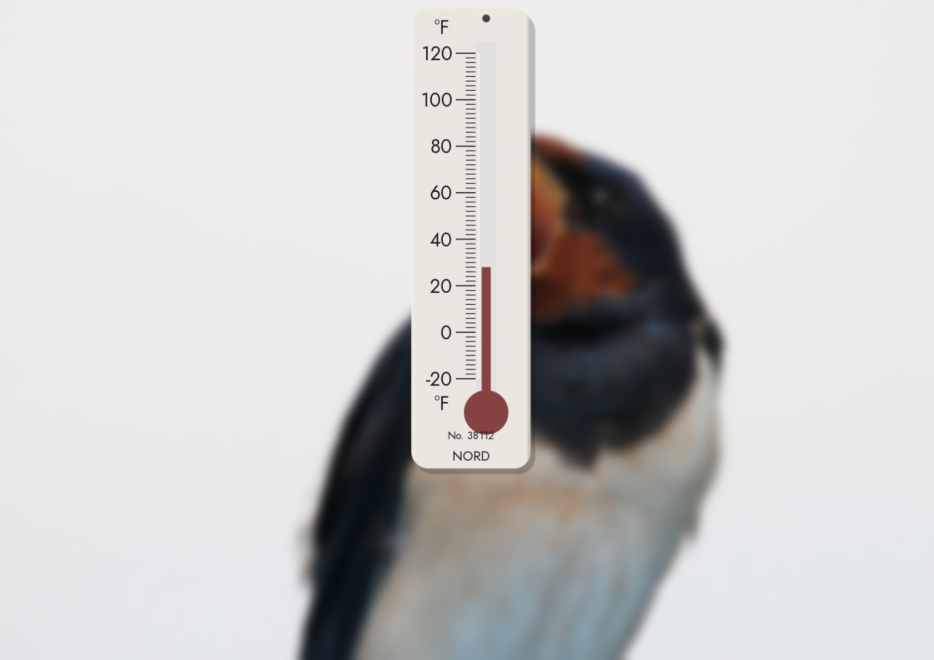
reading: 28,°F
